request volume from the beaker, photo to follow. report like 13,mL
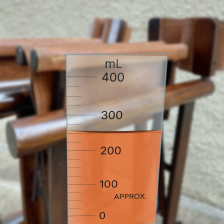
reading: 250,mL
